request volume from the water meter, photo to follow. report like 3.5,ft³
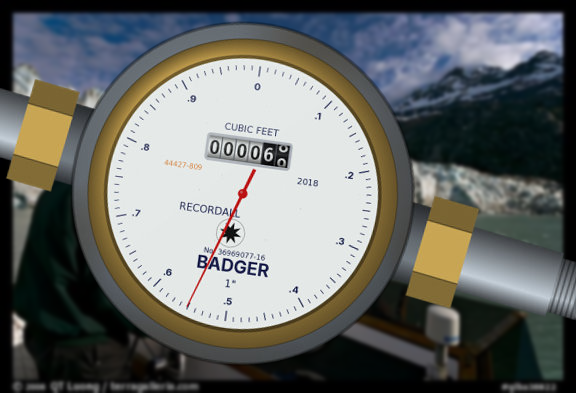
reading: 68.55,ft³
